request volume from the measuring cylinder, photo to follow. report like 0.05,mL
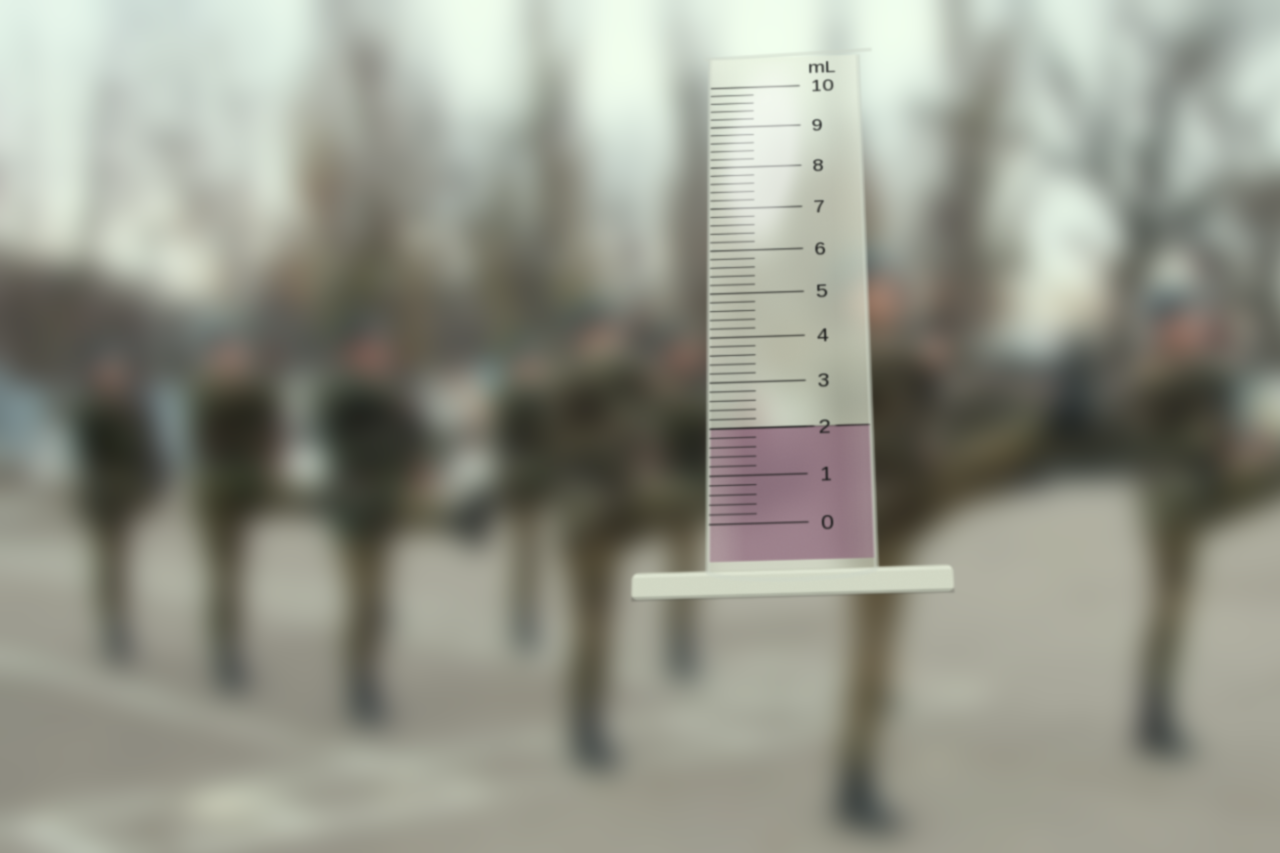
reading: 2,mL
